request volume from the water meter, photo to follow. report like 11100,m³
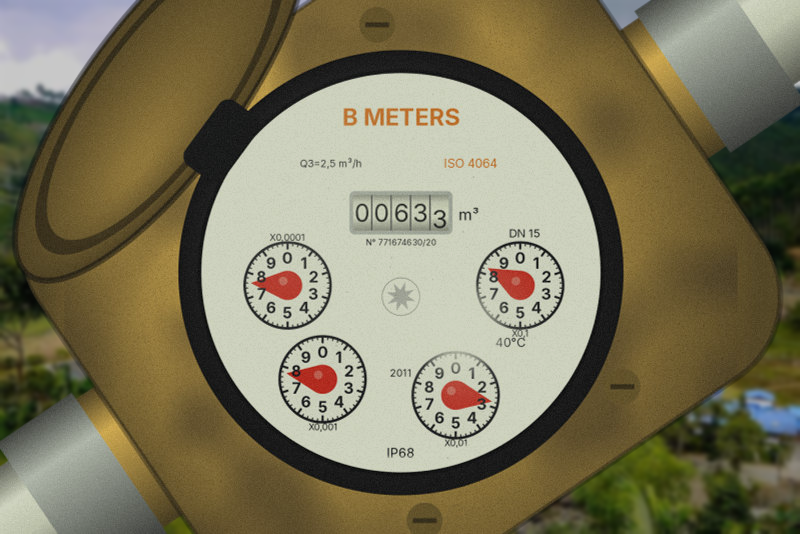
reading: 632.8277,m³
